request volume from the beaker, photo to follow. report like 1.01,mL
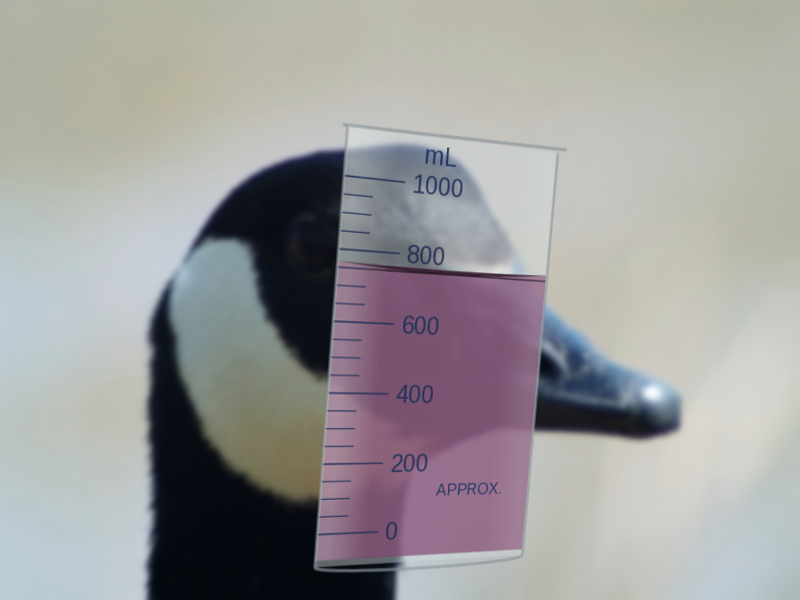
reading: 750,mL
